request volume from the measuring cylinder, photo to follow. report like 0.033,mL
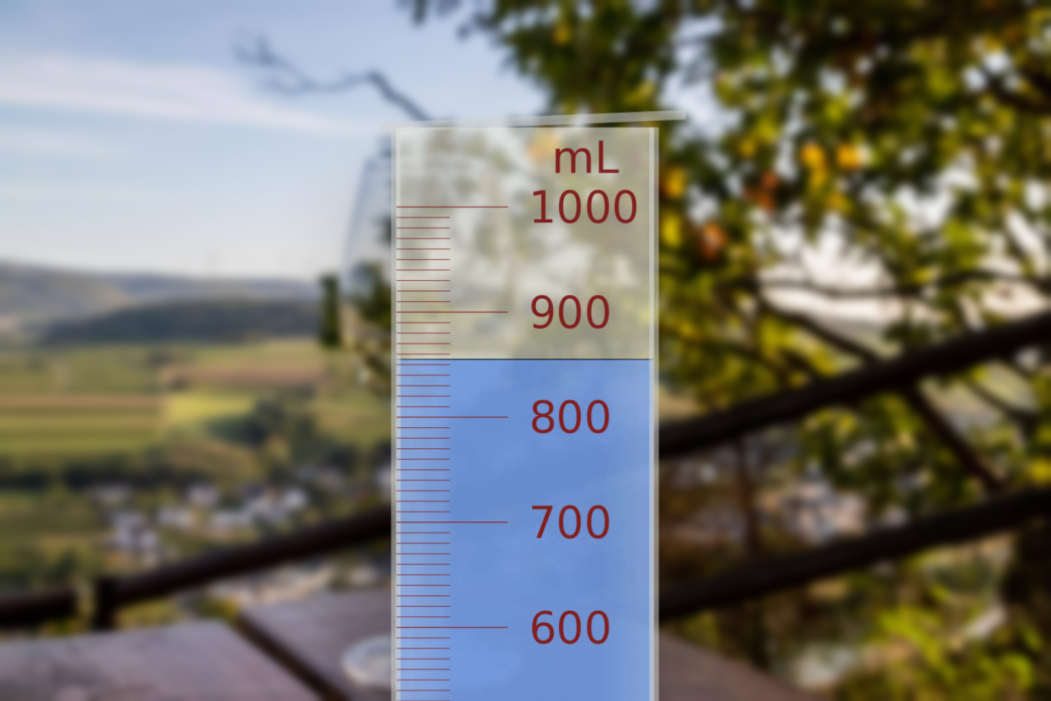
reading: 855,mL
